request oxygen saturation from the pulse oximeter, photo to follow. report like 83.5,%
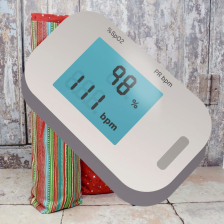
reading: 98,%
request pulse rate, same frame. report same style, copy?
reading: 111,bpm
